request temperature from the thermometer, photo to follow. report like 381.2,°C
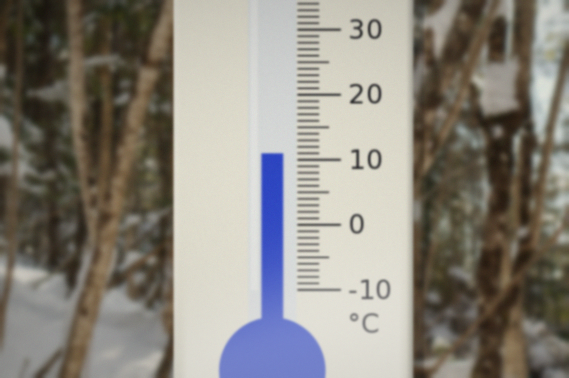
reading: 11,°C
